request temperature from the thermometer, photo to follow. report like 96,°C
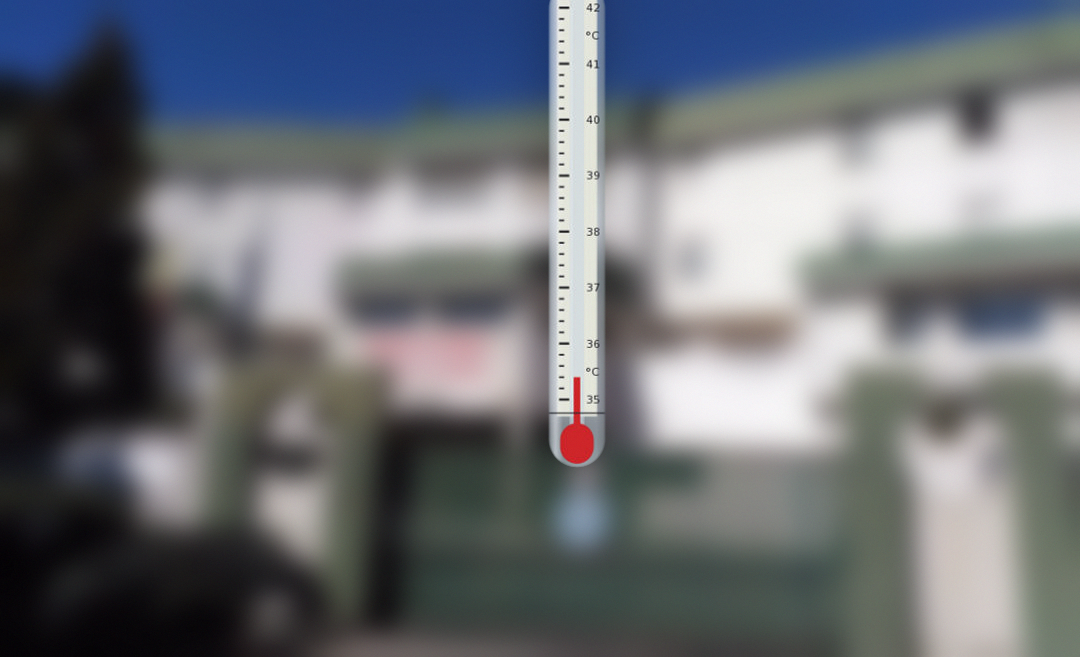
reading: 35.4,°C
